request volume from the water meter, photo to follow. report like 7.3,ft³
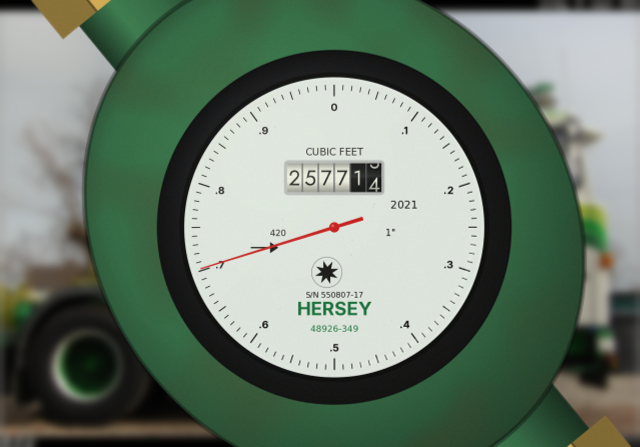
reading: 257713.70,ft³
